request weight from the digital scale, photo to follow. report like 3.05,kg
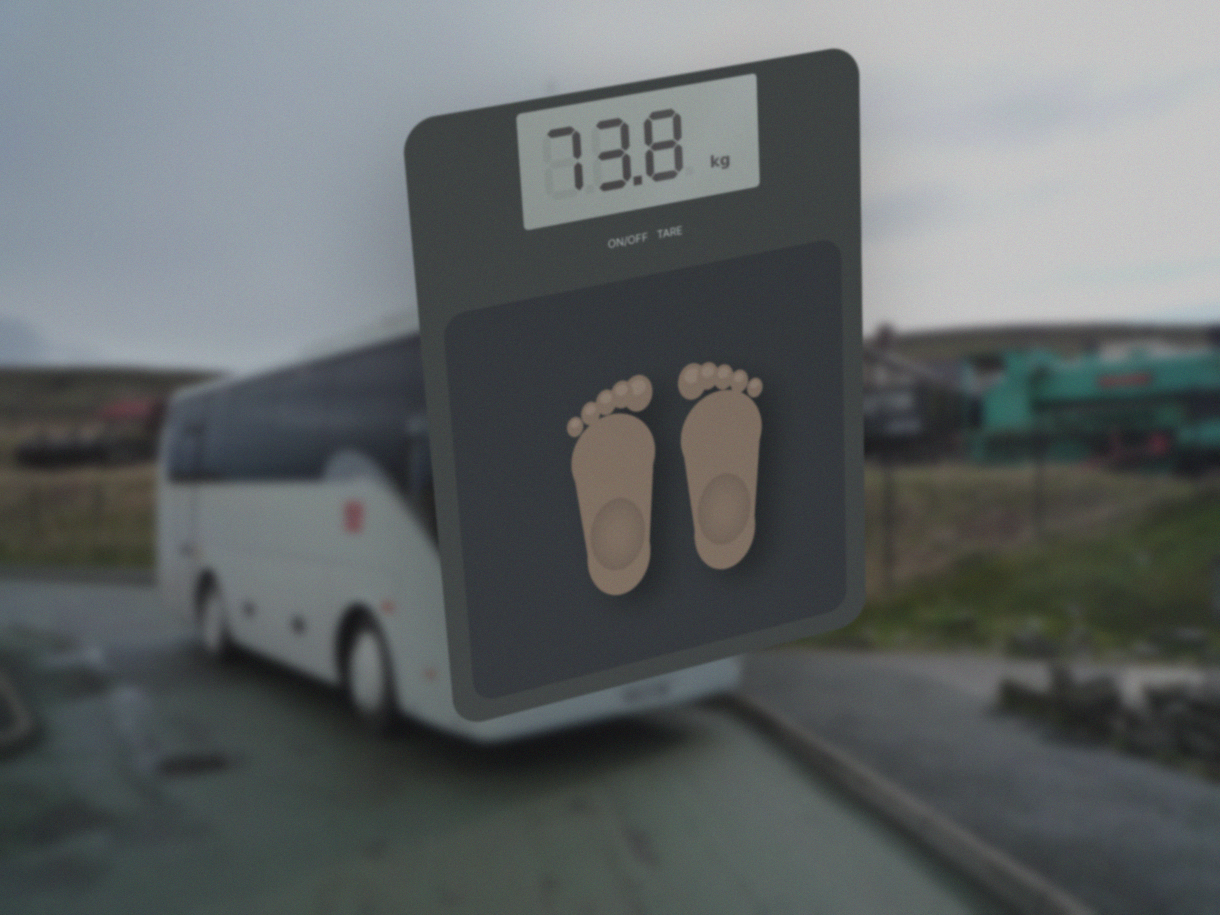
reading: 73.8,kg
